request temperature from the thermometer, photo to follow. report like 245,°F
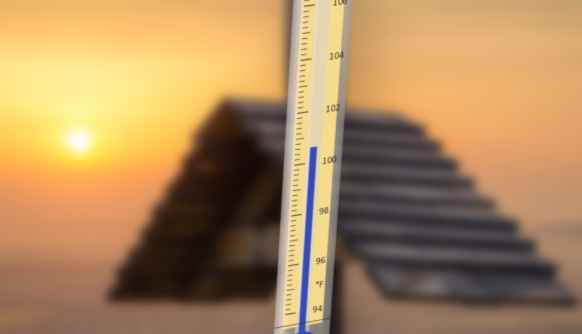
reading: 100.6,°F
